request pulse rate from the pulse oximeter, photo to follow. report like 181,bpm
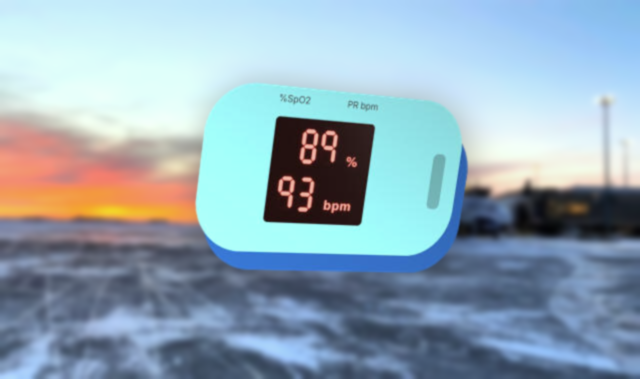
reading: 93,bpm
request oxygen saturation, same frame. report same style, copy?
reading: 89,%
